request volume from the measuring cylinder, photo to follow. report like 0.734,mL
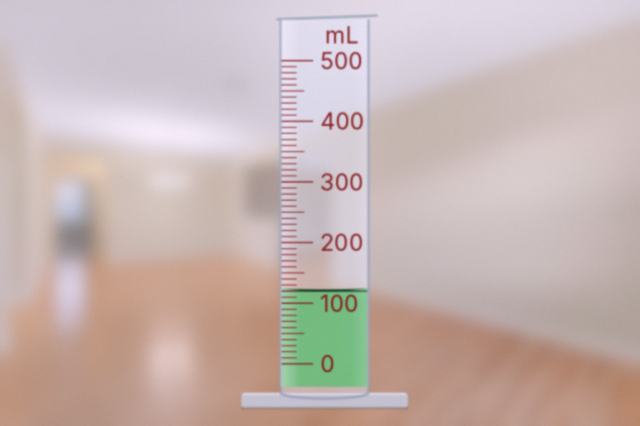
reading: 120,mL
